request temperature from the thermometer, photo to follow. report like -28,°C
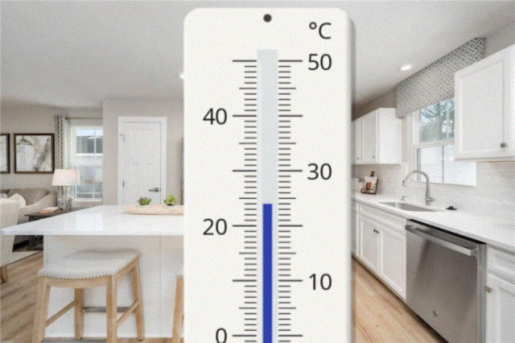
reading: 24,°C
